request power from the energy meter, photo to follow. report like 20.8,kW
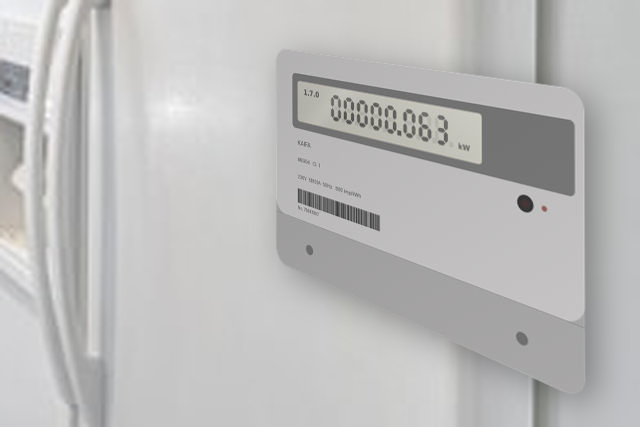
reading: 0.063,kW
